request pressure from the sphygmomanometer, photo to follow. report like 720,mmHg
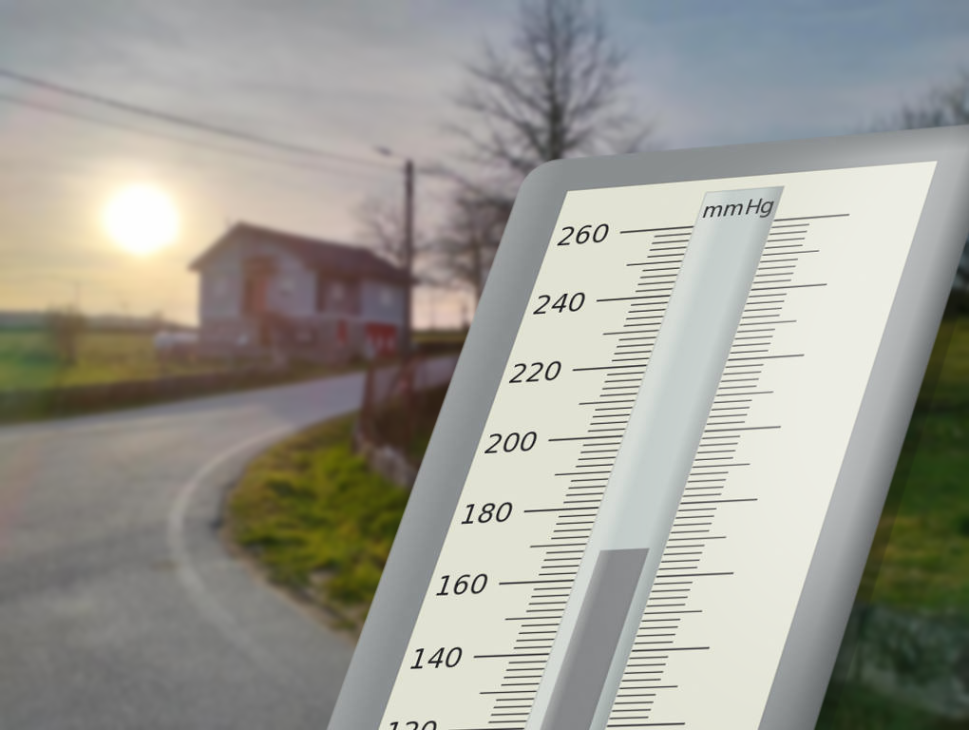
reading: 168,mmHg
